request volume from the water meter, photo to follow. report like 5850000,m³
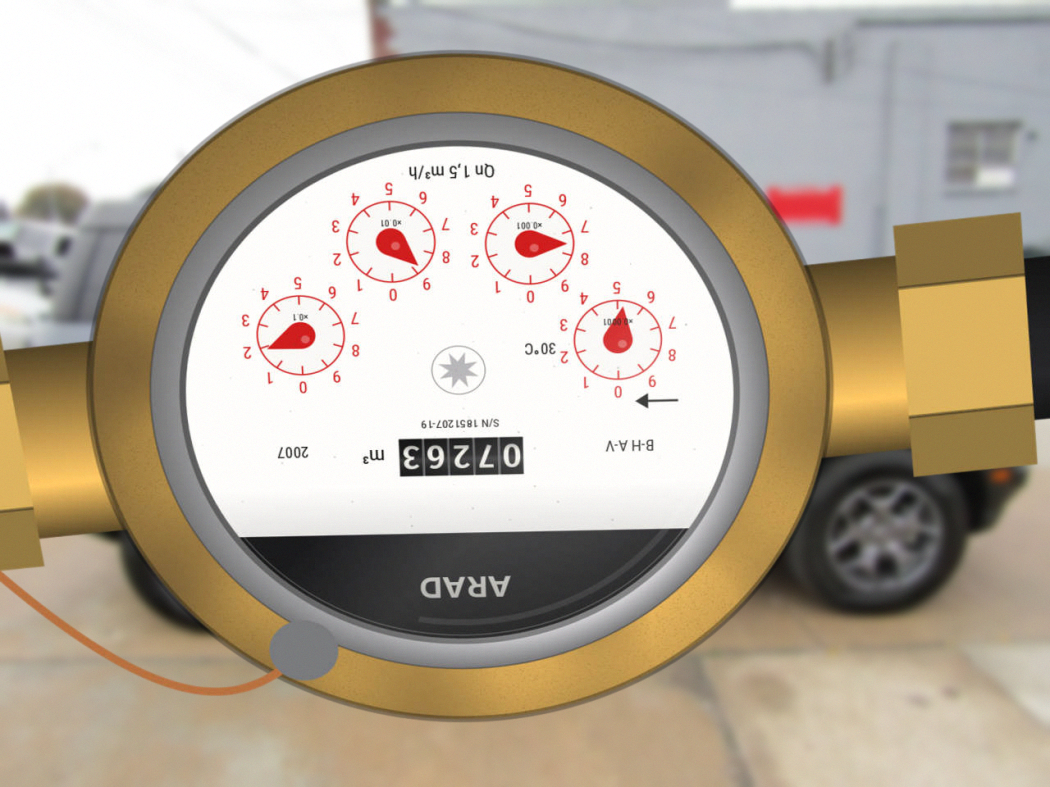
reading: 7263.1875,m³
